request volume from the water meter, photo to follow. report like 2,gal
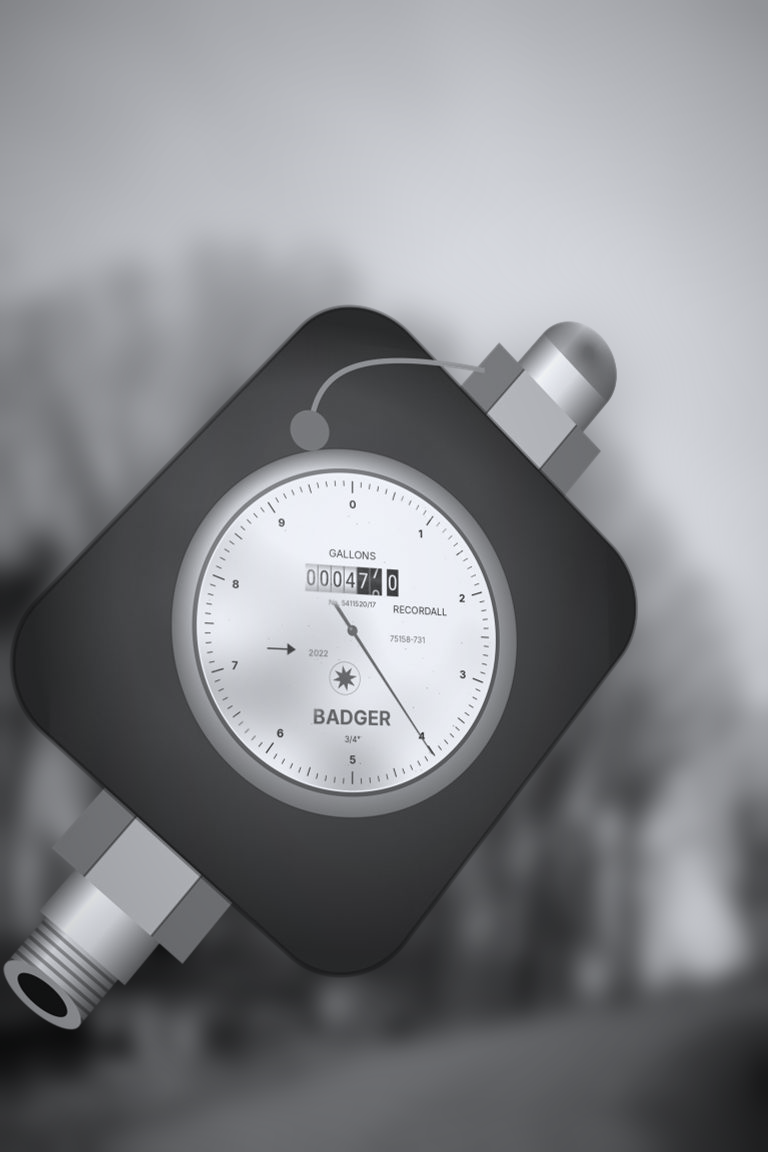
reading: 4774.0,gal
